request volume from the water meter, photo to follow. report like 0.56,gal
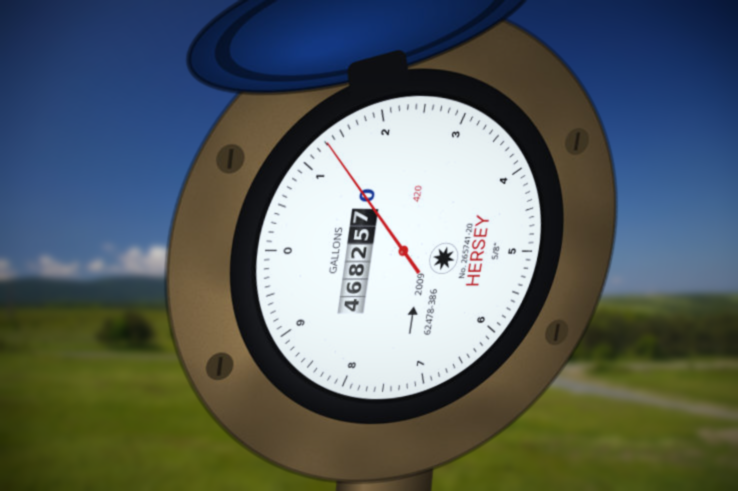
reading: 4682571.3,gal
